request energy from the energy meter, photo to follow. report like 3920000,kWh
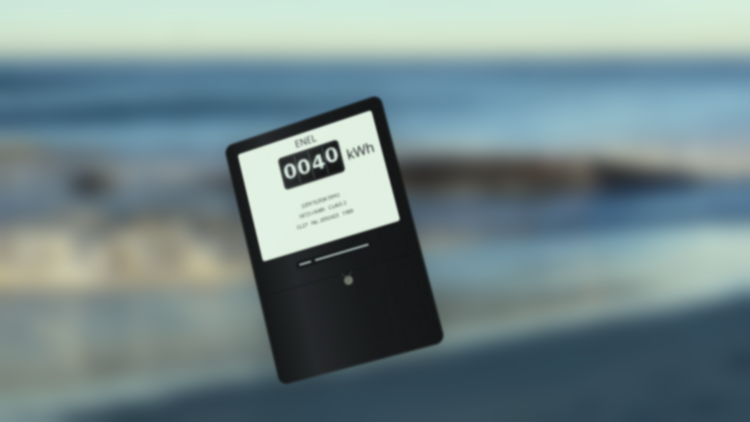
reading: 40,kWh
